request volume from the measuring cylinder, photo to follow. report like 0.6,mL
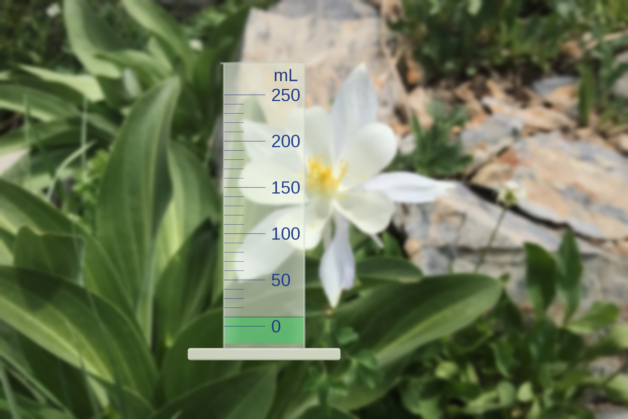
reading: 10,mL
